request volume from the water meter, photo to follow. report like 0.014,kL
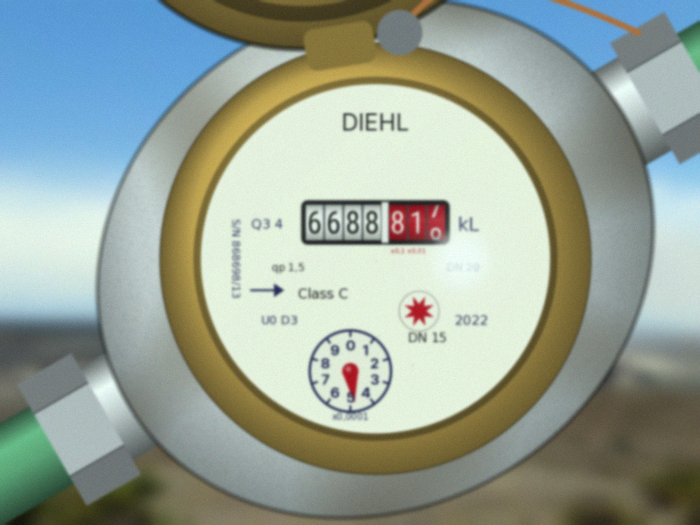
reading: 6688.8174,kL
